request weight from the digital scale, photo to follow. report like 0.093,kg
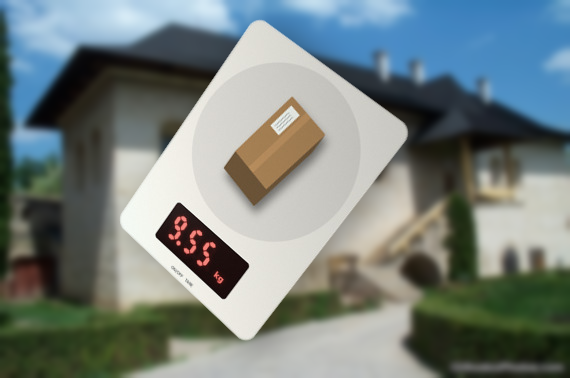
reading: 9.55,kg
